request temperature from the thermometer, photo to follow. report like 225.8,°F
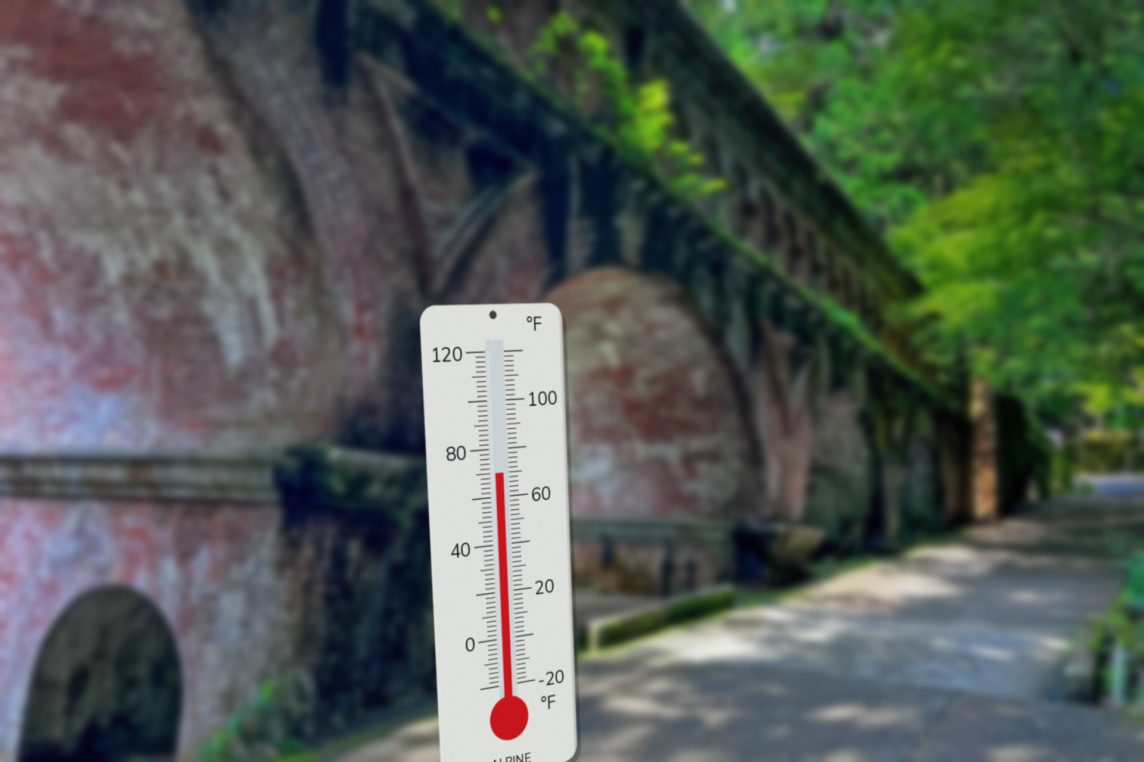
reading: 70,°F
